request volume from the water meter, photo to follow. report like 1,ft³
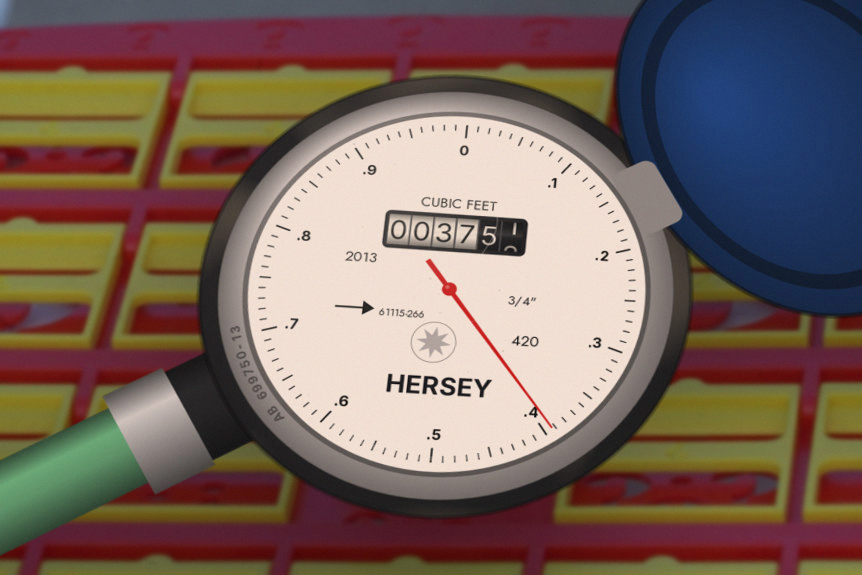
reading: 3751.39,ft³
